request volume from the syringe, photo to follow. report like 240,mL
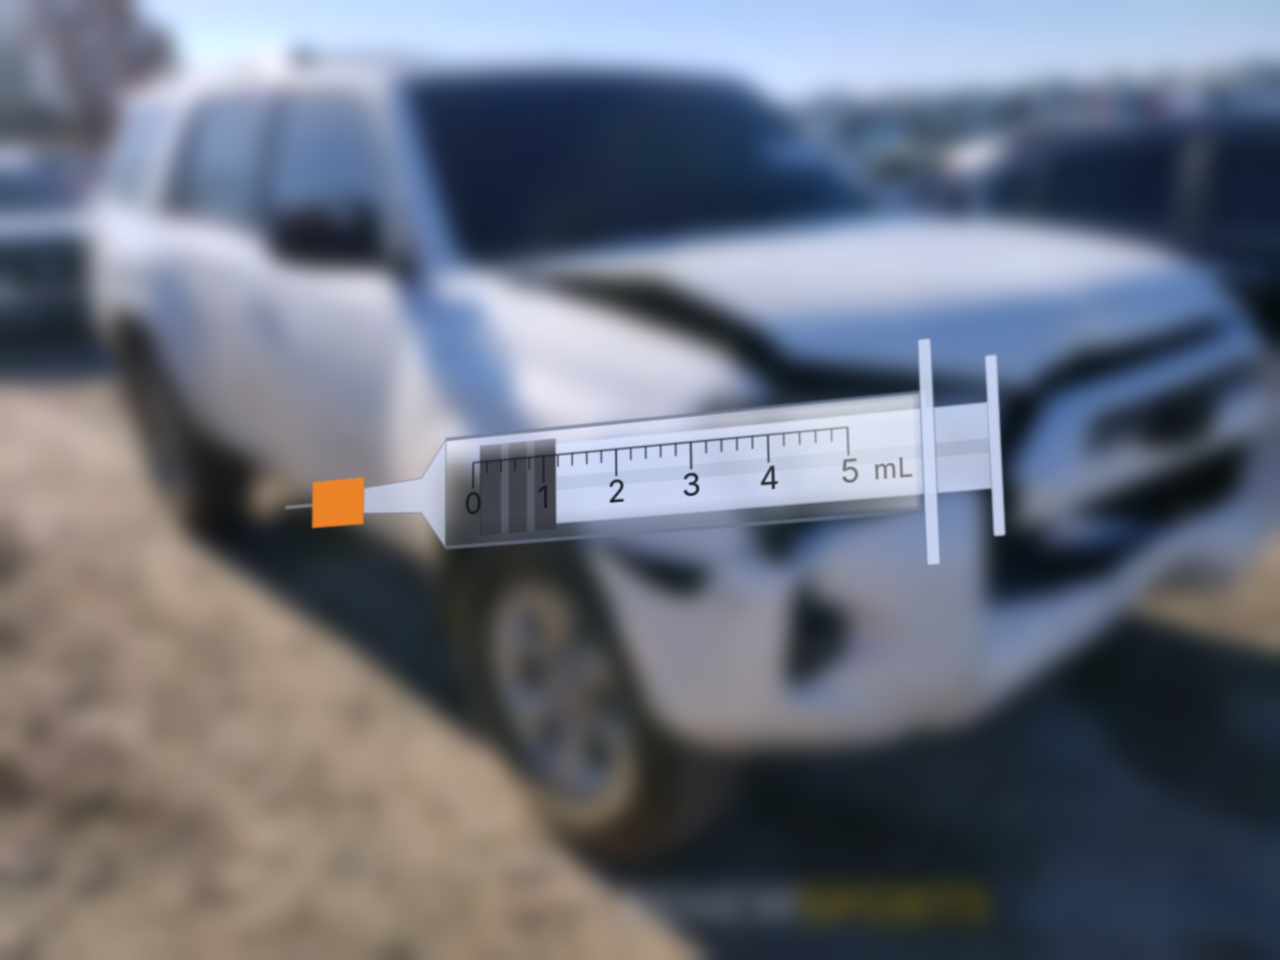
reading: 0.1,mL
